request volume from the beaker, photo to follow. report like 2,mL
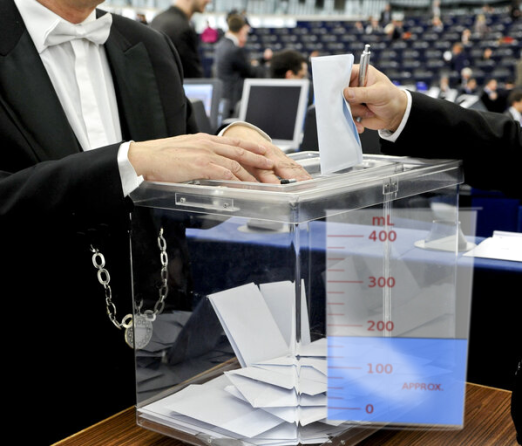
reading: 175,mL
